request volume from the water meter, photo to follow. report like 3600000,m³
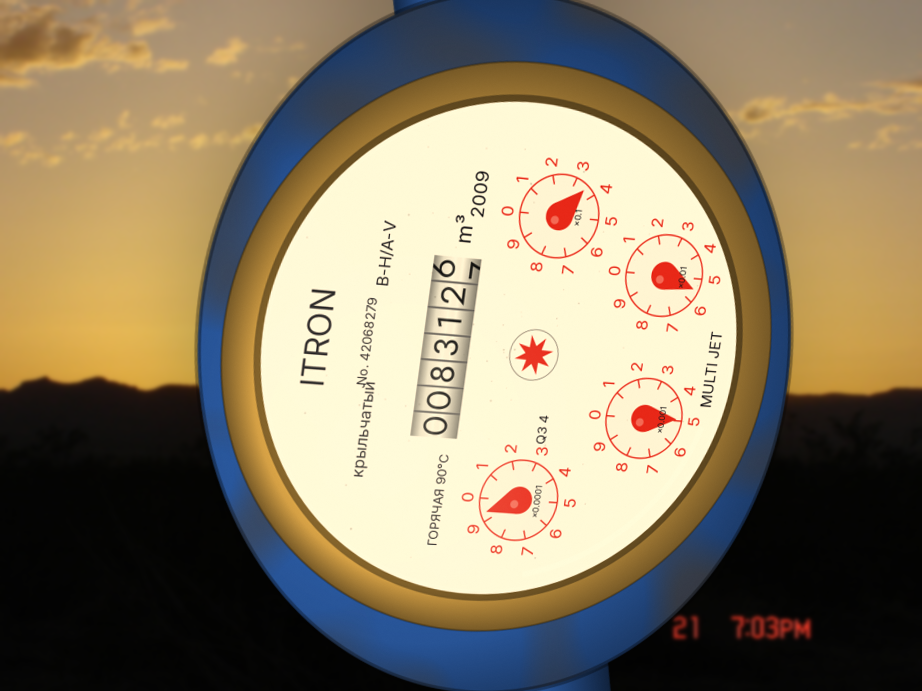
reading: 83126.3549,m³
